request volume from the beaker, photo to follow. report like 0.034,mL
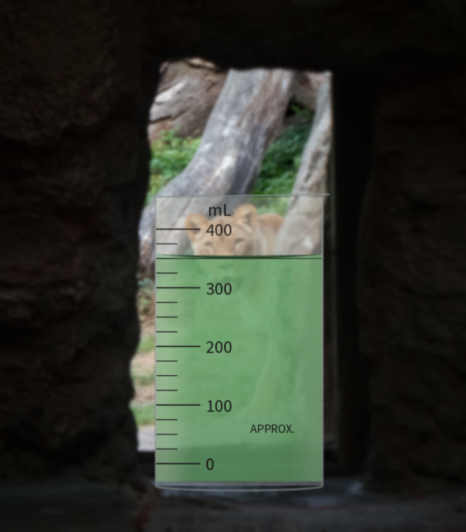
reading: 350,mL
